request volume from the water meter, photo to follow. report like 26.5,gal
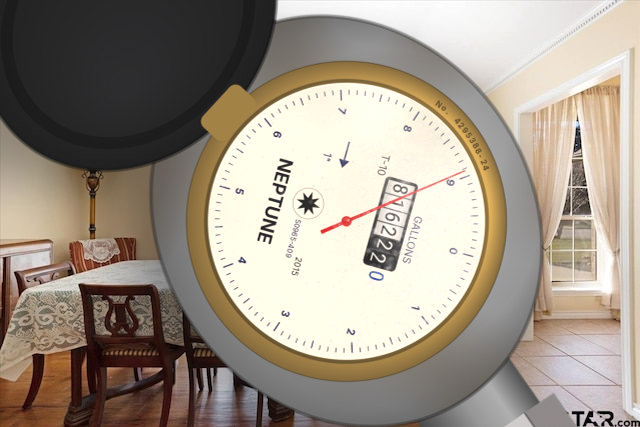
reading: 8162218.9,gal
